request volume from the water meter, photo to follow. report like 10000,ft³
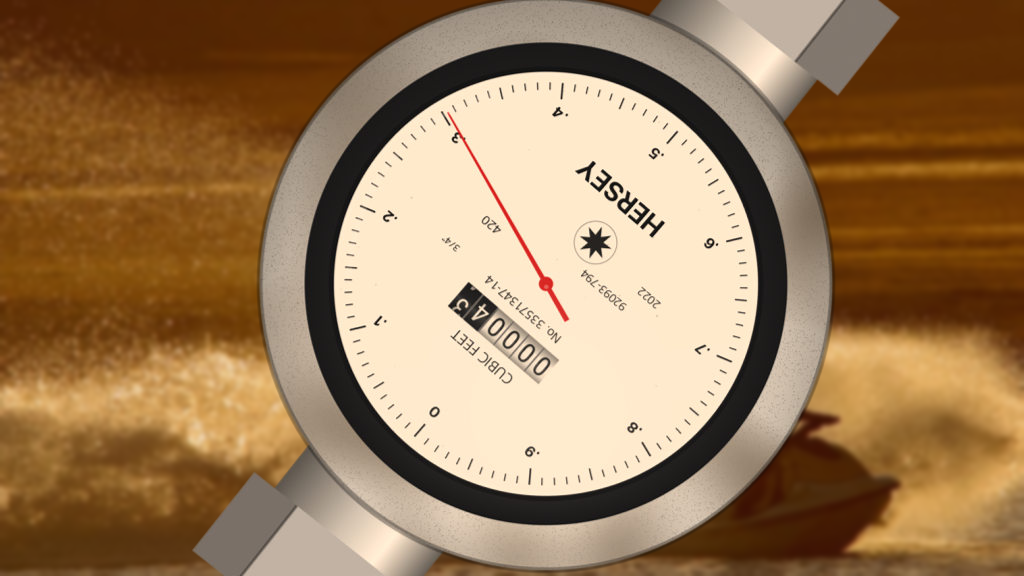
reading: 43.30,ft³
